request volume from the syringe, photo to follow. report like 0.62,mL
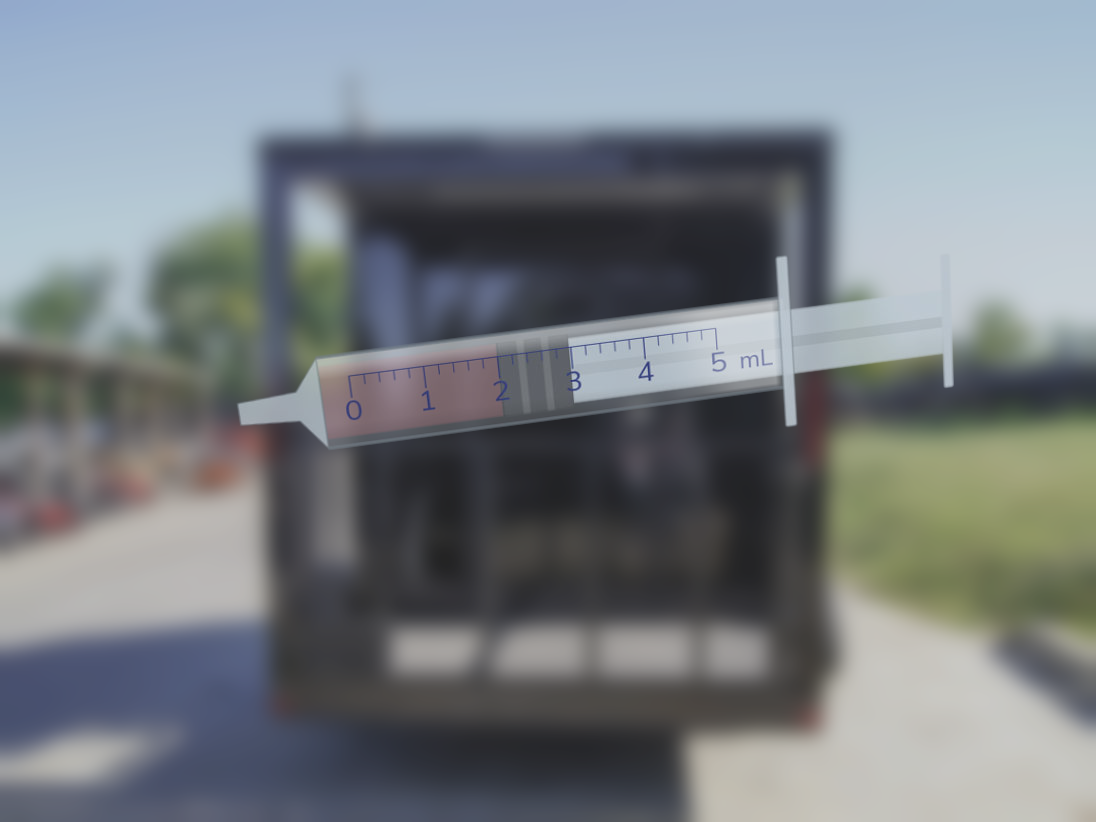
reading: 2,mL
